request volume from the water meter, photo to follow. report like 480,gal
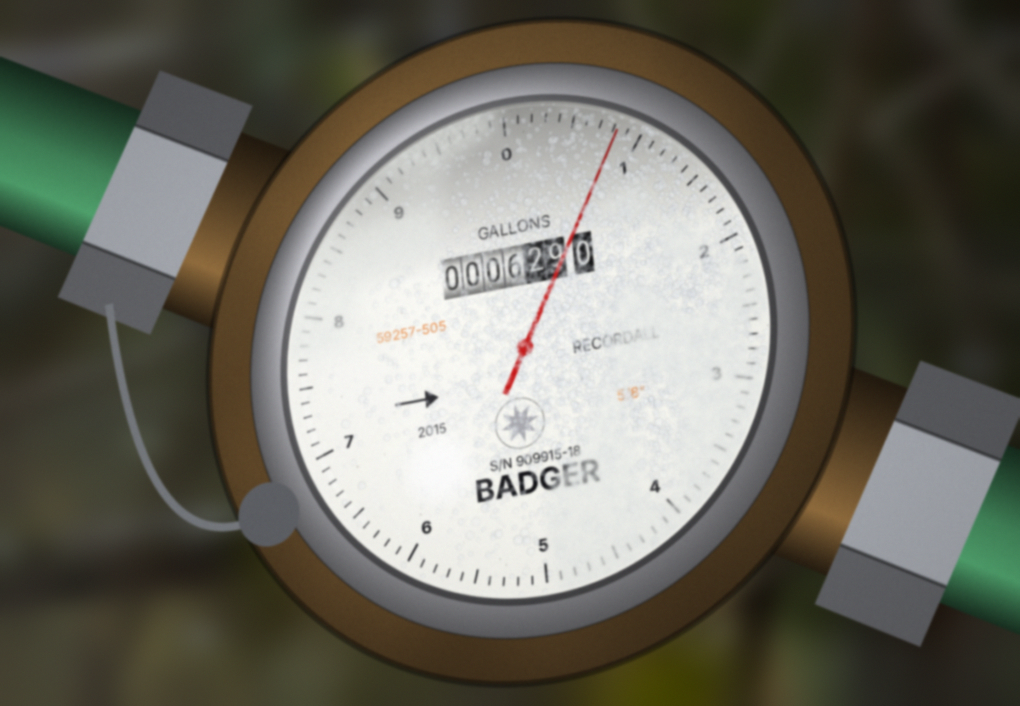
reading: 6290.8,gal
